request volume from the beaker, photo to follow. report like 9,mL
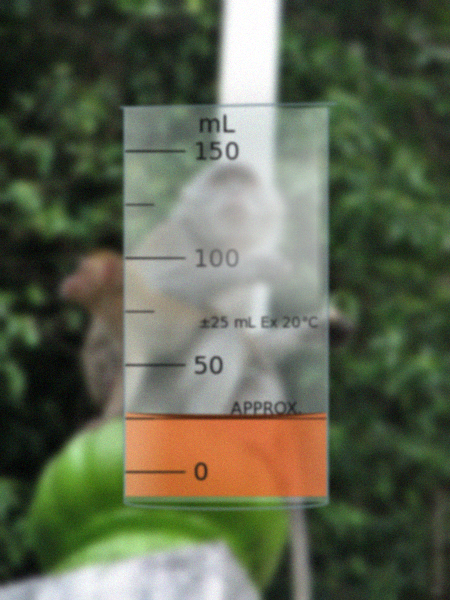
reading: 25,mL
